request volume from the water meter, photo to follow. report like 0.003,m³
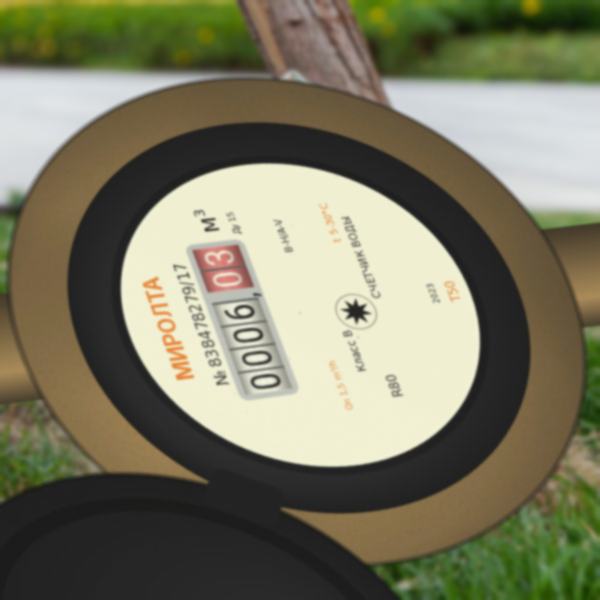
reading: 6.03,m³
